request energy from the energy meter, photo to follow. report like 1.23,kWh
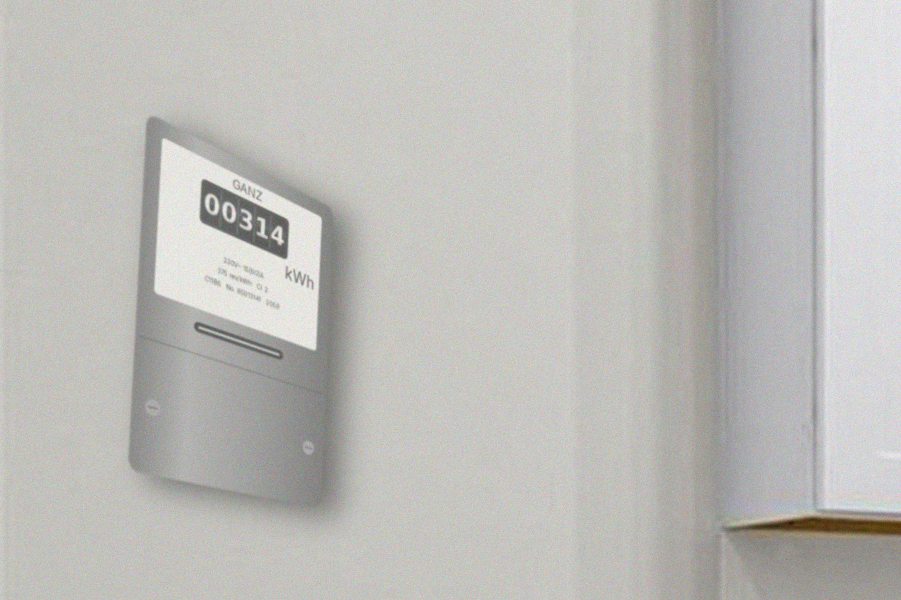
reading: 314,kWh
